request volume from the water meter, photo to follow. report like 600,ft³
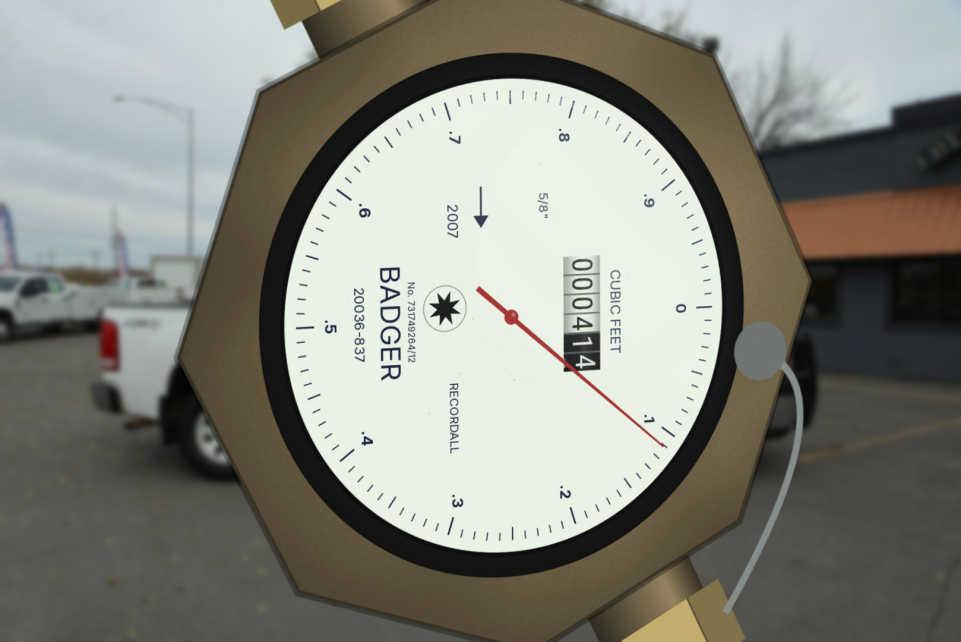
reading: 414.11,ft³
